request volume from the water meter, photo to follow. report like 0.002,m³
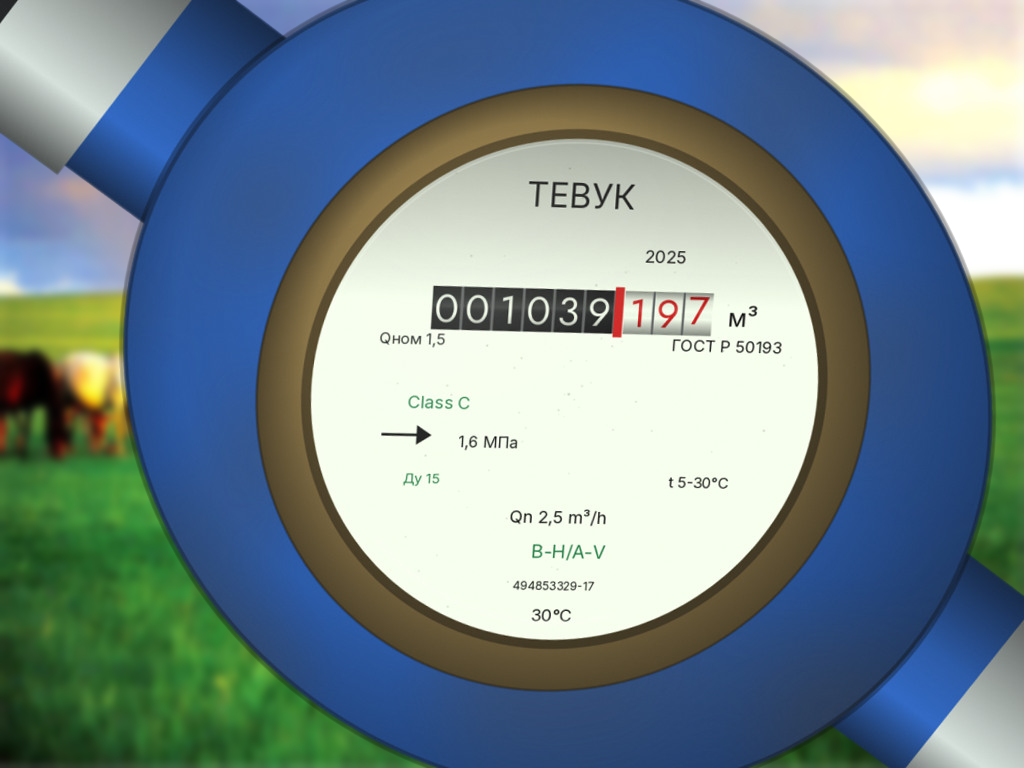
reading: 1039.197,m³
